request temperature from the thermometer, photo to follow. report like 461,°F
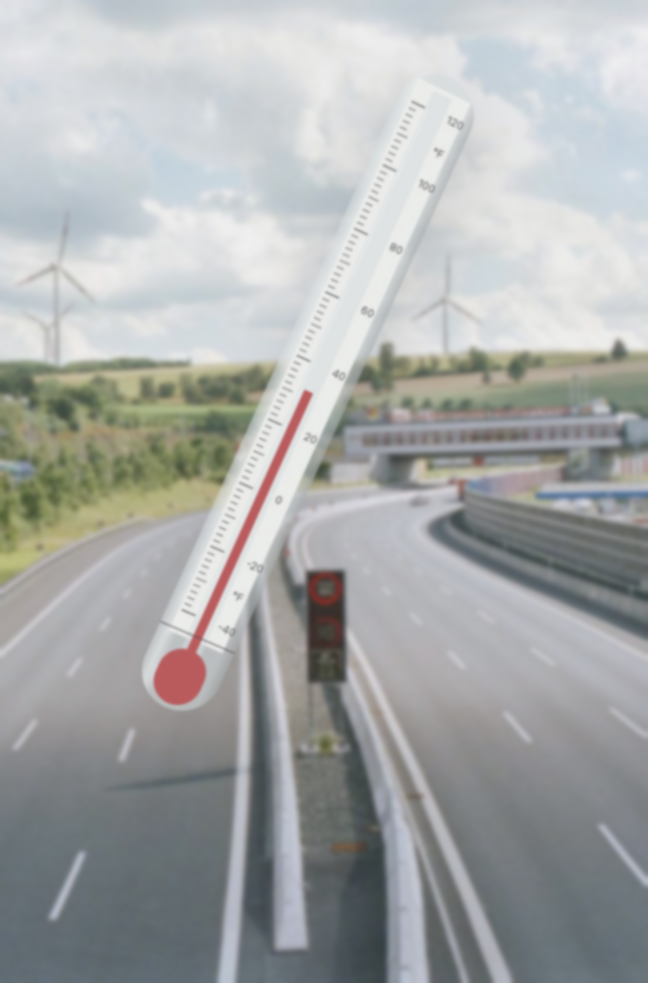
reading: 32,°F
